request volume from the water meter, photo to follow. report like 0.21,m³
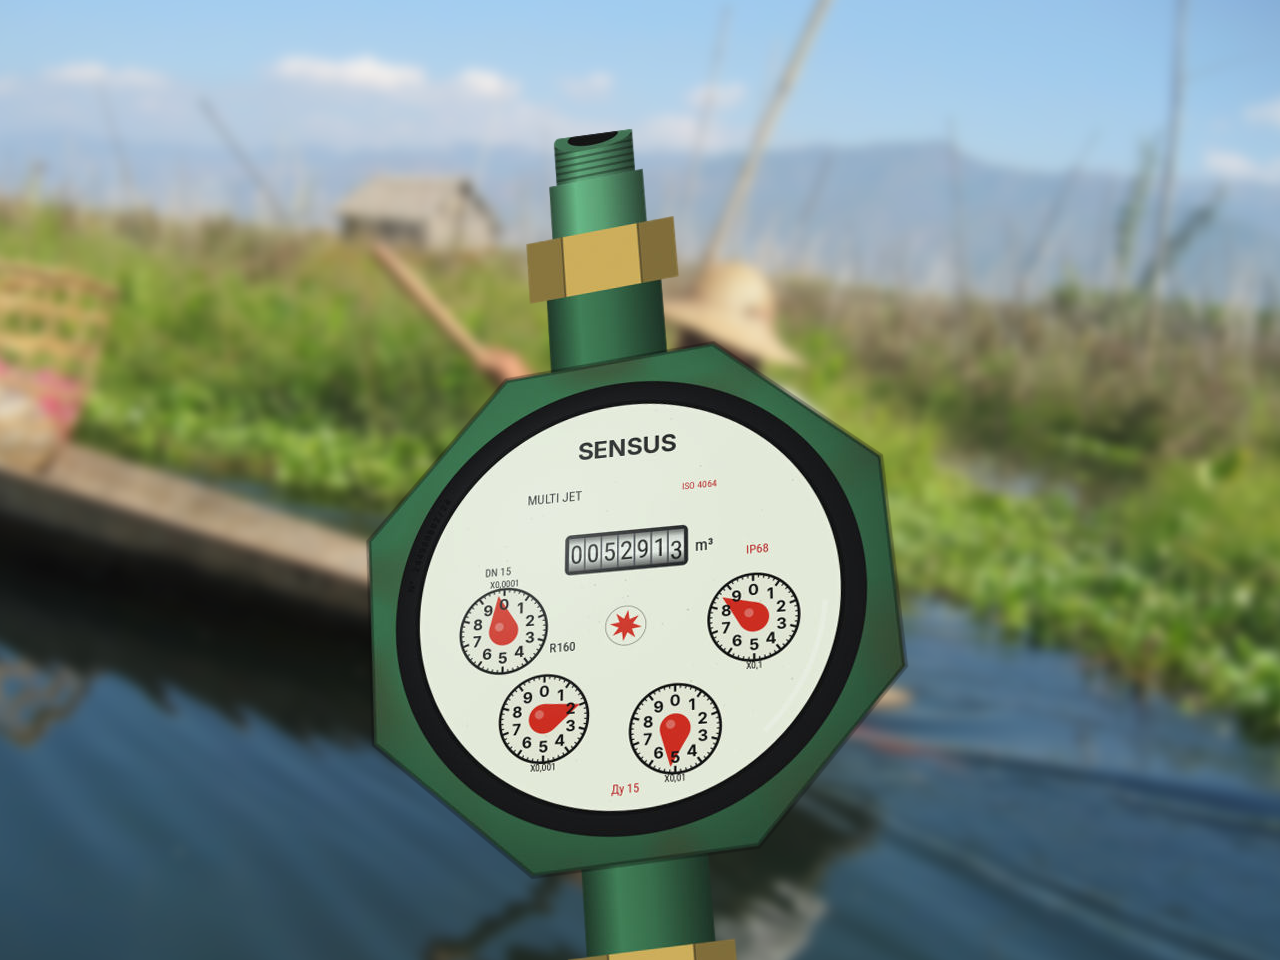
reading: 52912.8519,m³
